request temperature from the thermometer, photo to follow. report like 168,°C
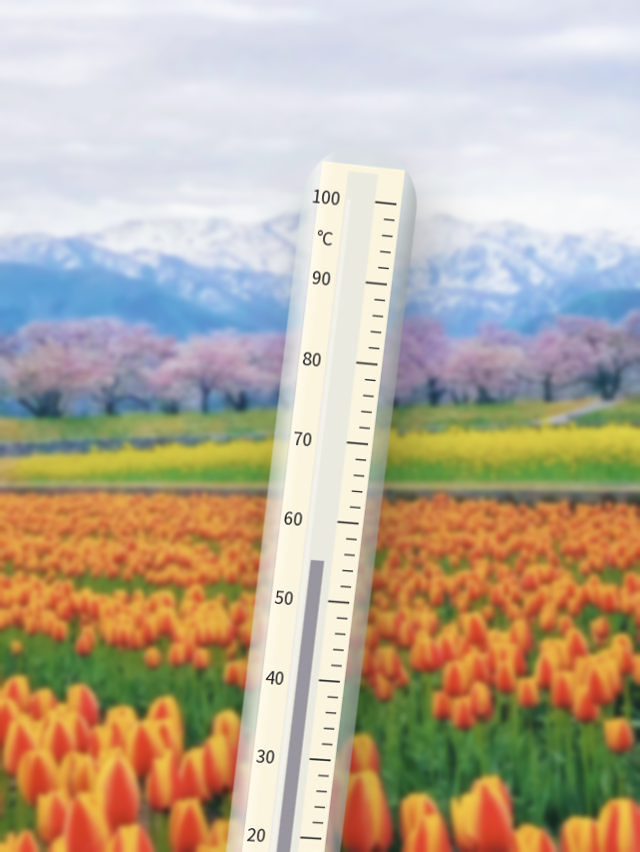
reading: 55,°C
